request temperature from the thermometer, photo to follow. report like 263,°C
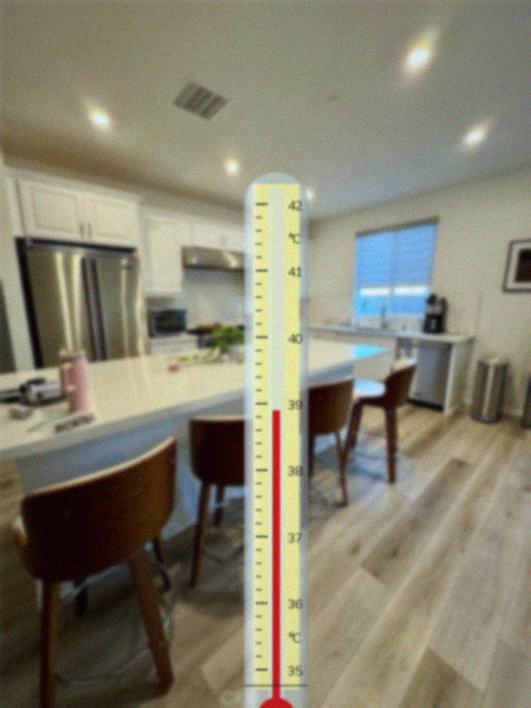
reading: 38.9,°C
